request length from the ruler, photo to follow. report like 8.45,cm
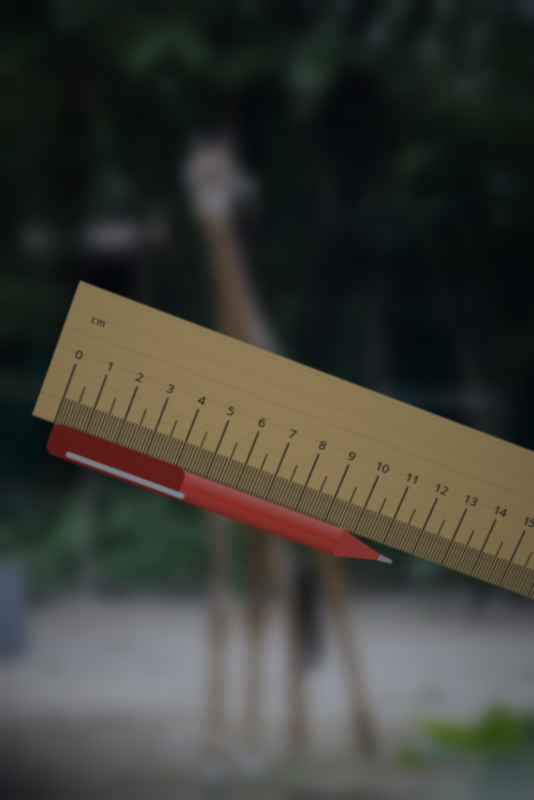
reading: 11.5,cm
